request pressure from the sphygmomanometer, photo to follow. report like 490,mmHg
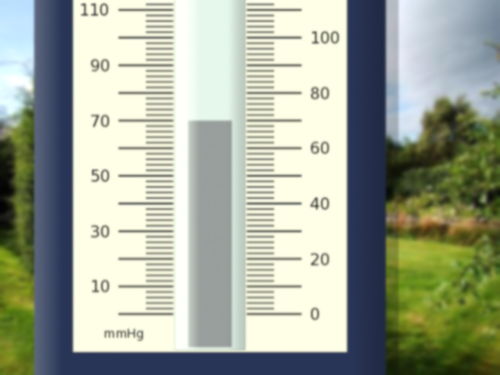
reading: 70,mmHg
